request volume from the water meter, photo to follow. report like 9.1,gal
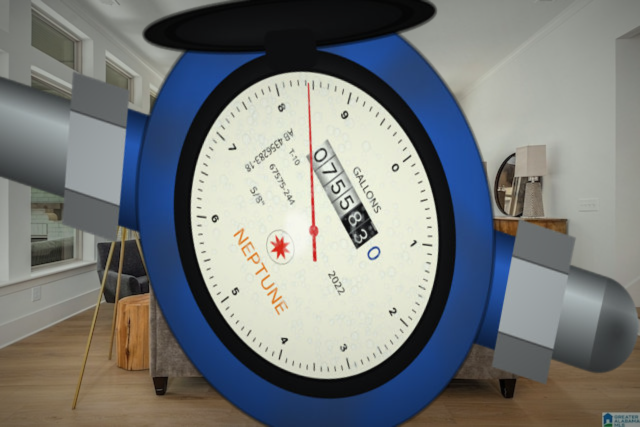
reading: 755828.4,gal
